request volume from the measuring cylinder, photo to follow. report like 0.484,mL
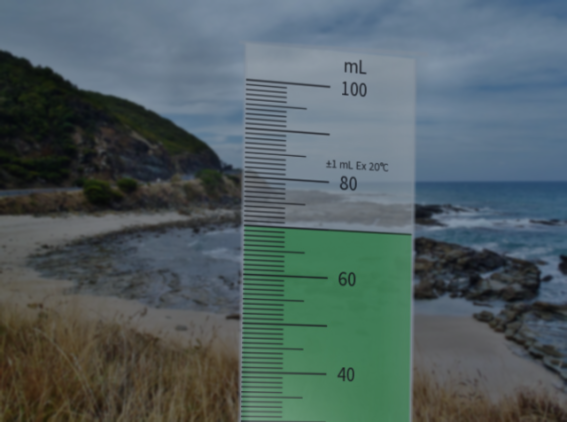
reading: 70,mL
